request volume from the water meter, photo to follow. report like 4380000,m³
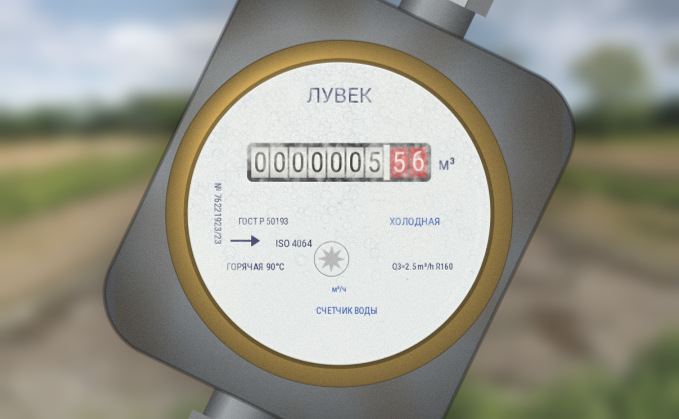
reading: 5.56,m³
